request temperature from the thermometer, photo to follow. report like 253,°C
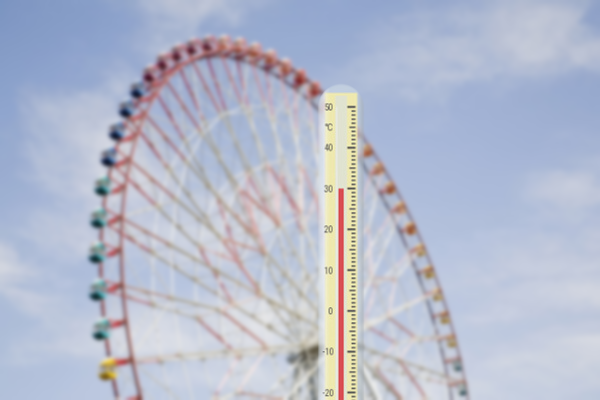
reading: 30,°C
